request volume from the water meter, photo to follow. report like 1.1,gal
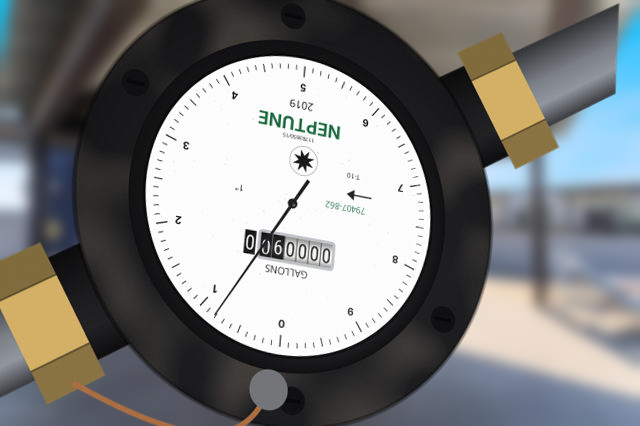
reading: 900.8,gal
